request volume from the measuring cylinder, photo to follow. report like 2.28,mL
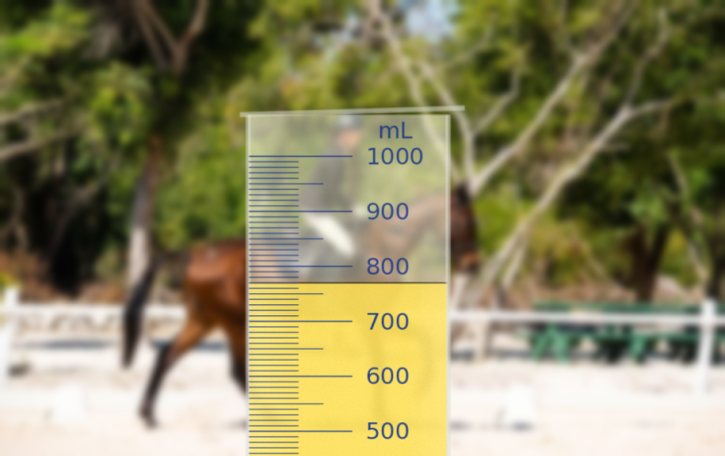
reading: 770,mL
